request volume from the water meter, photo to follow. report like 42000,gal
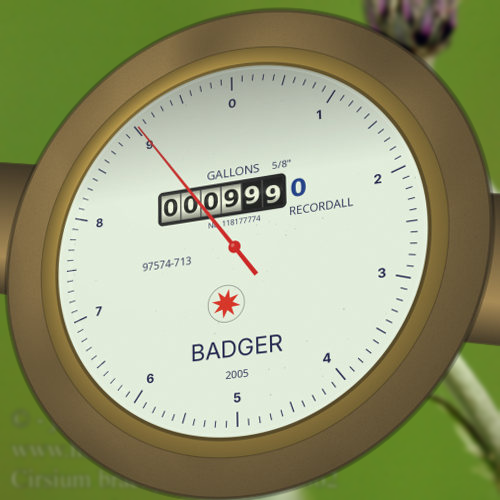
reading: 9989.0,gal
